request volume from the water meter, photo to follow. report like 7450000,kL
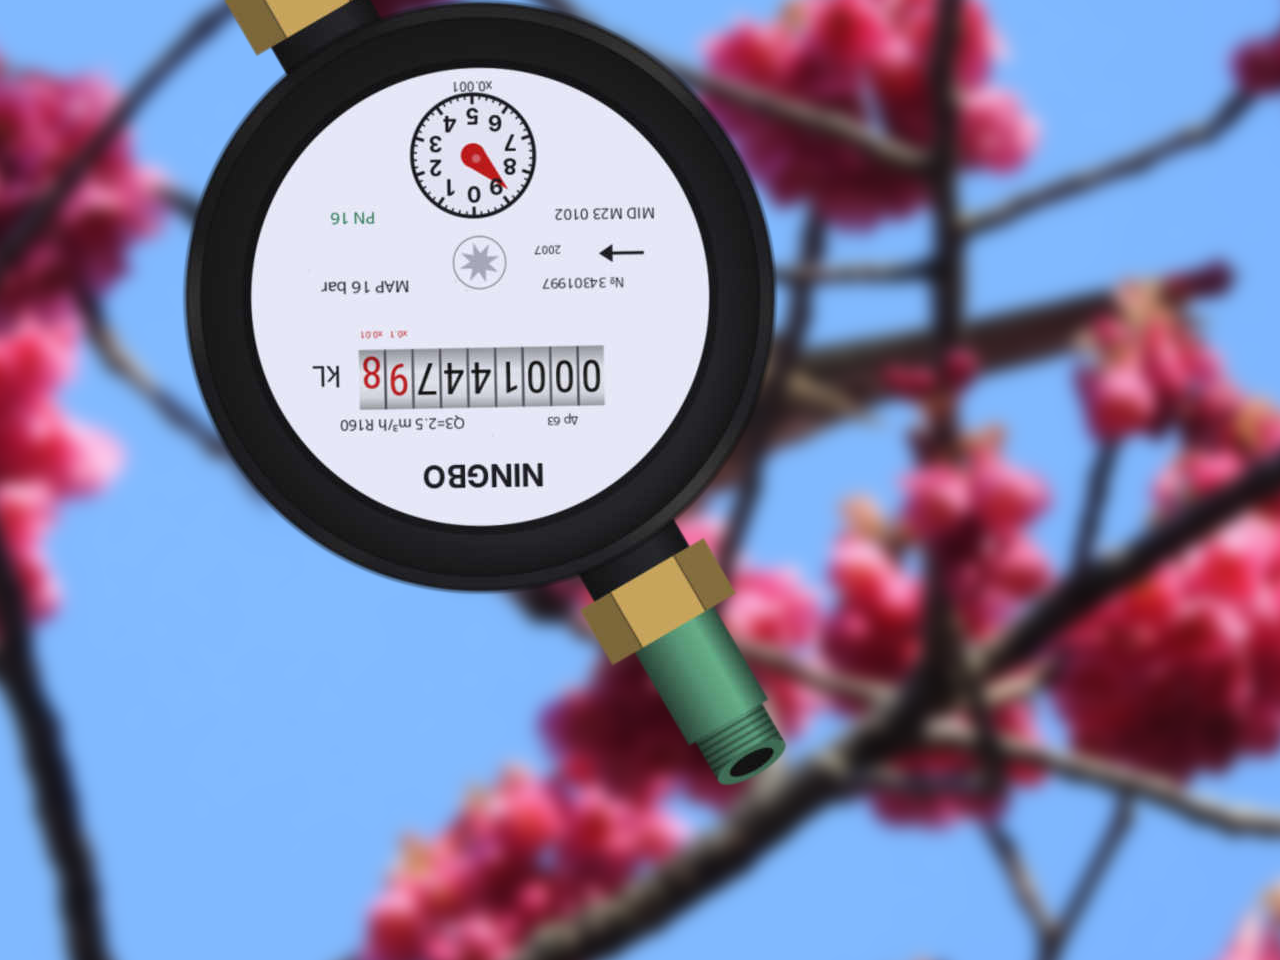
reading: 1447.978,kL
